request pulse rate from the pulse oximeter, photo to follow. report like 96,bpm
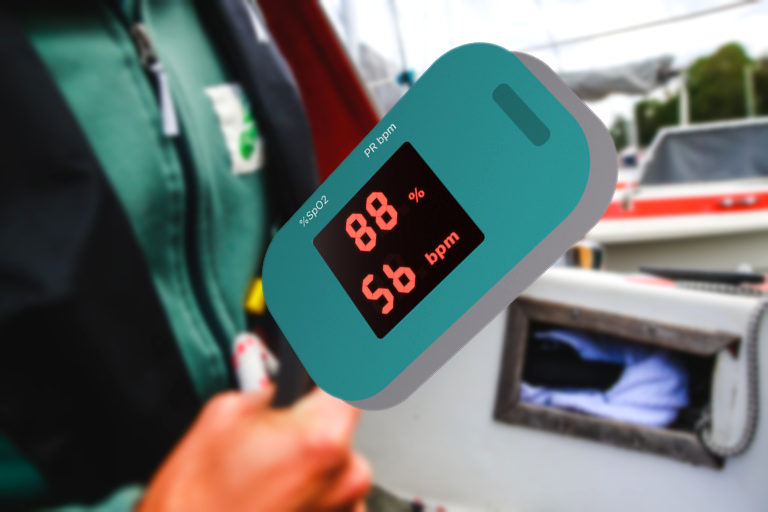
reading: 56,bpm
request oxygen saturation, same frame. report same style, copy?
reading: 88,%
